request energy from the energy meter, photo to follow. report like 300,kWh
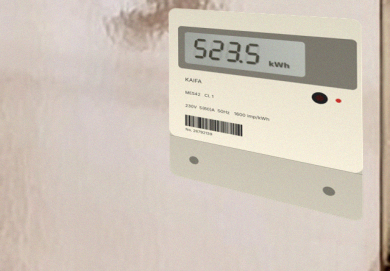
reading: 523.5,kWh
